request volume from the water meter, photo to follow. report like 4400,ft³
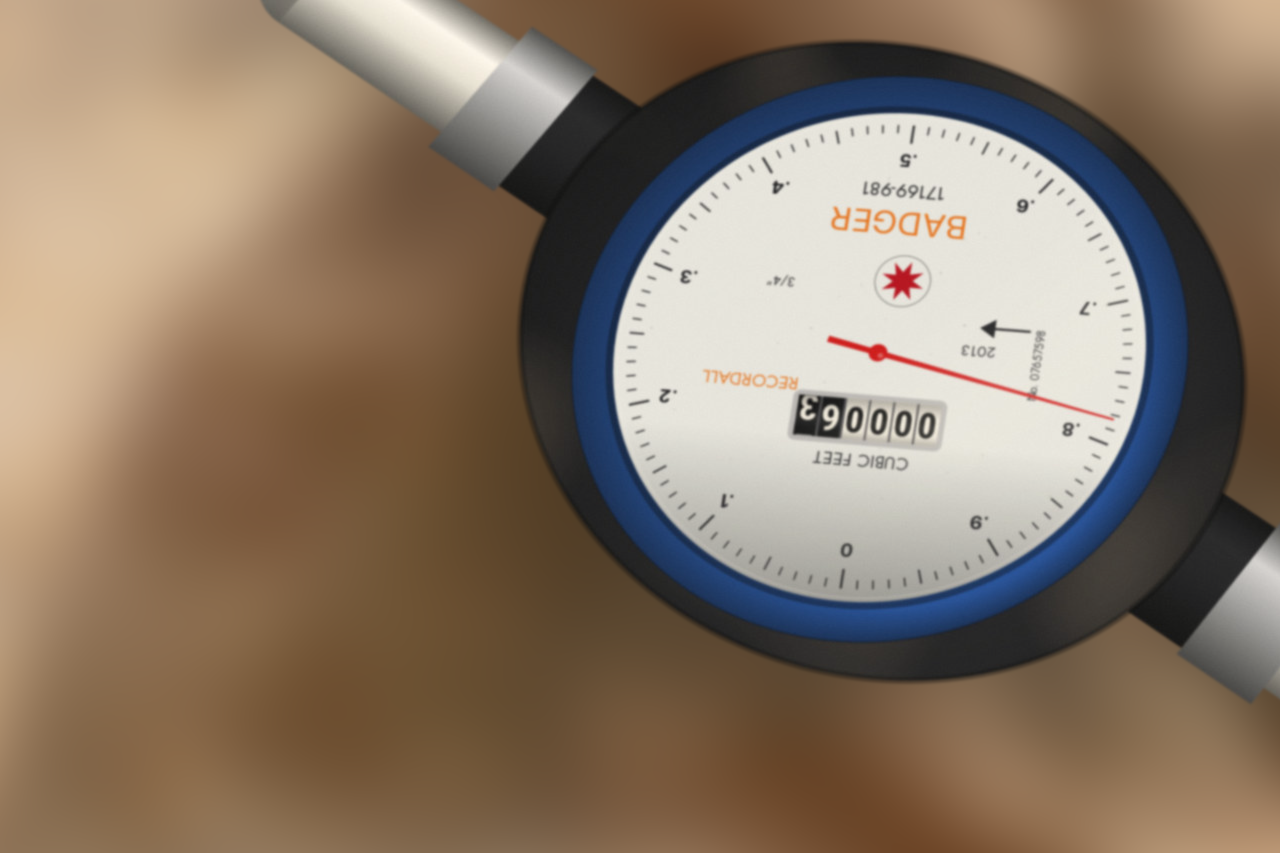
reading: 62.78,ft³
